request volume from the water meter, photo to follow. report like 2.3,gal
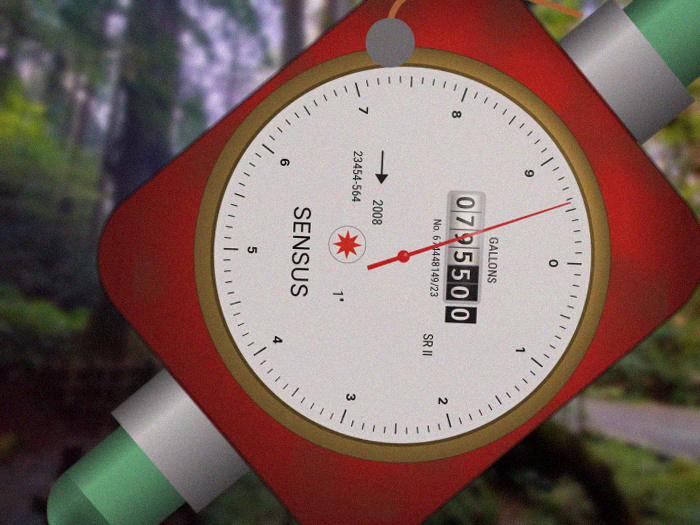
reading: 795499.4,gal
